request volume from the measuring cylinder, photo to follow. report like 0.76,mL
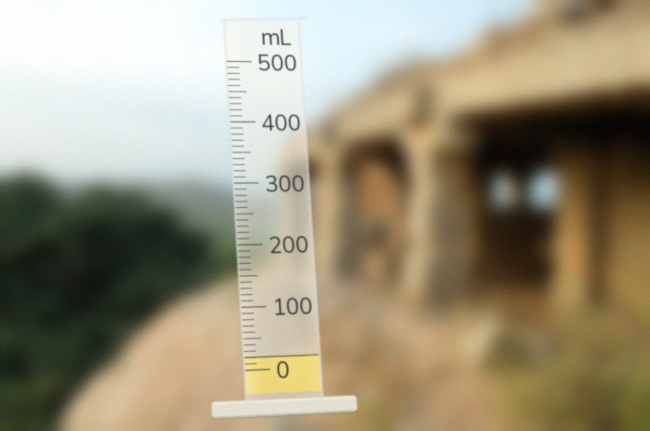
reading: 20,mL
